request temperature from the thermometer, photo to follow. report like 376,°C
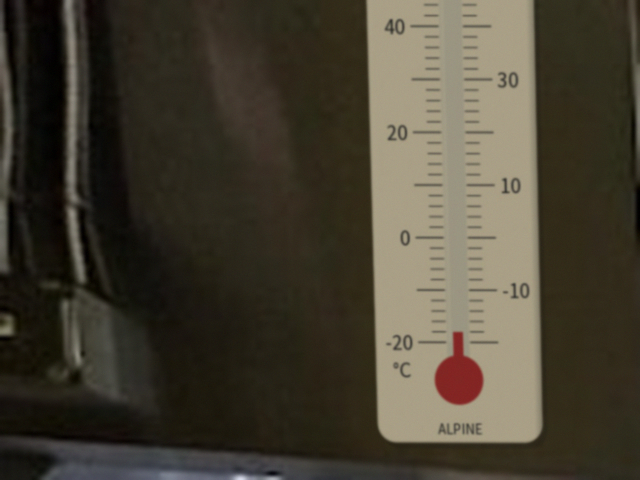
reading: -18,°C
